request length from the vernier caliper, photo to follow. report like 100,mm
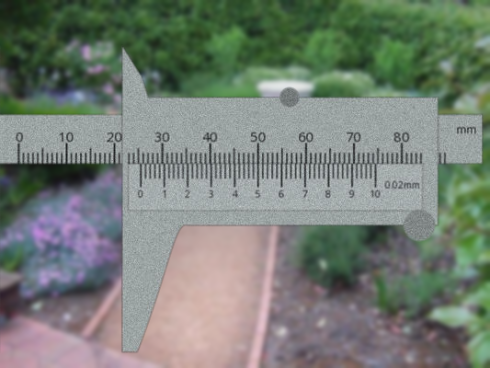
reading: 25.5,mm
